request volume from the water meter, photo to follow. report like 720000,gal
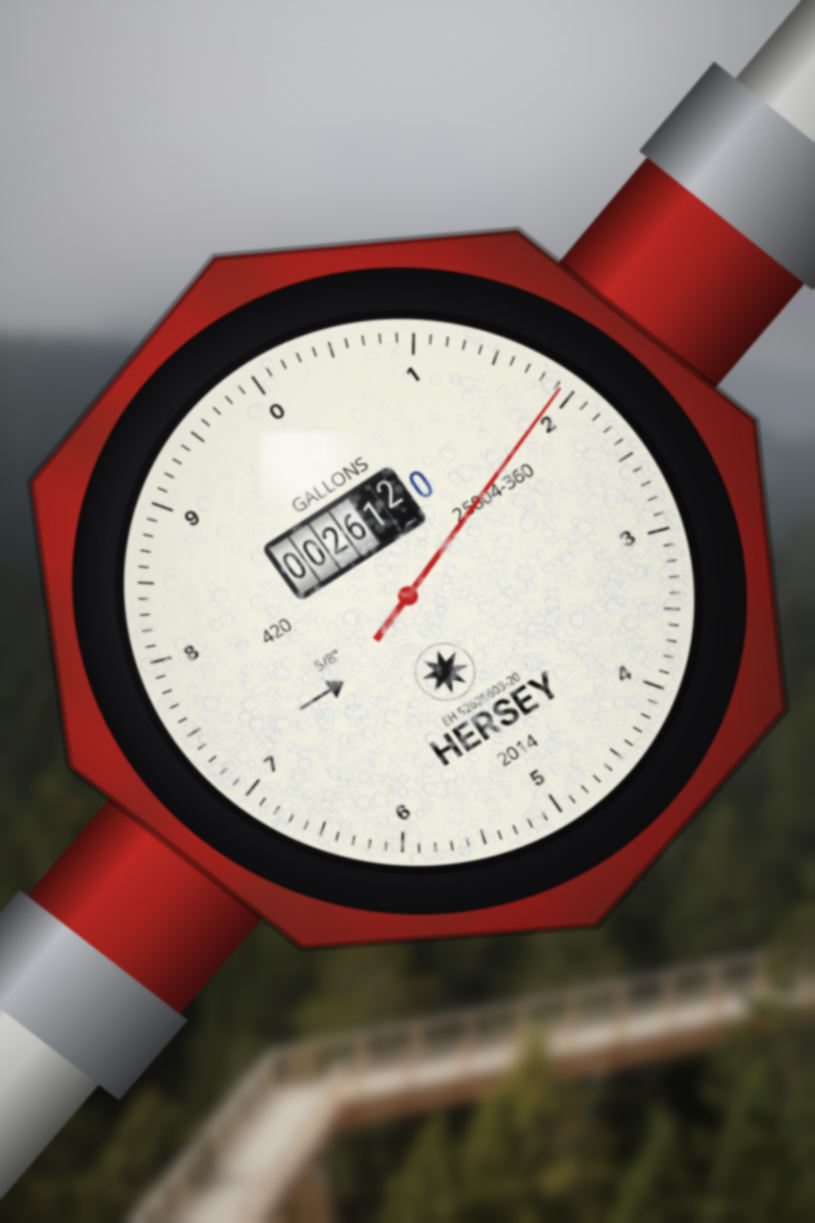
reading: 26121.9,gal
